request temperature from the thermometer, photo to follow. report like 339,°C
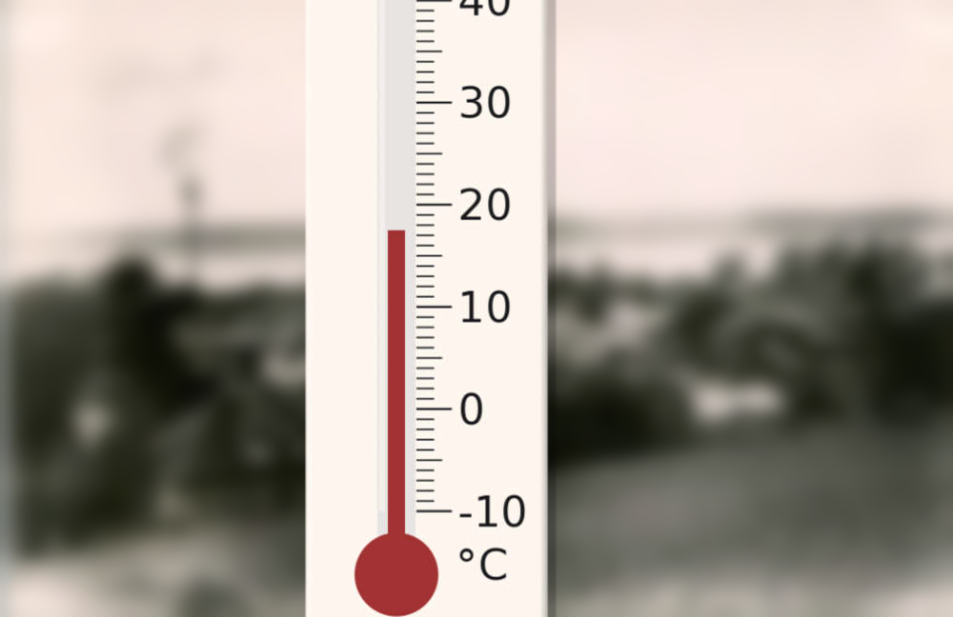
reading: 17.5,°C
